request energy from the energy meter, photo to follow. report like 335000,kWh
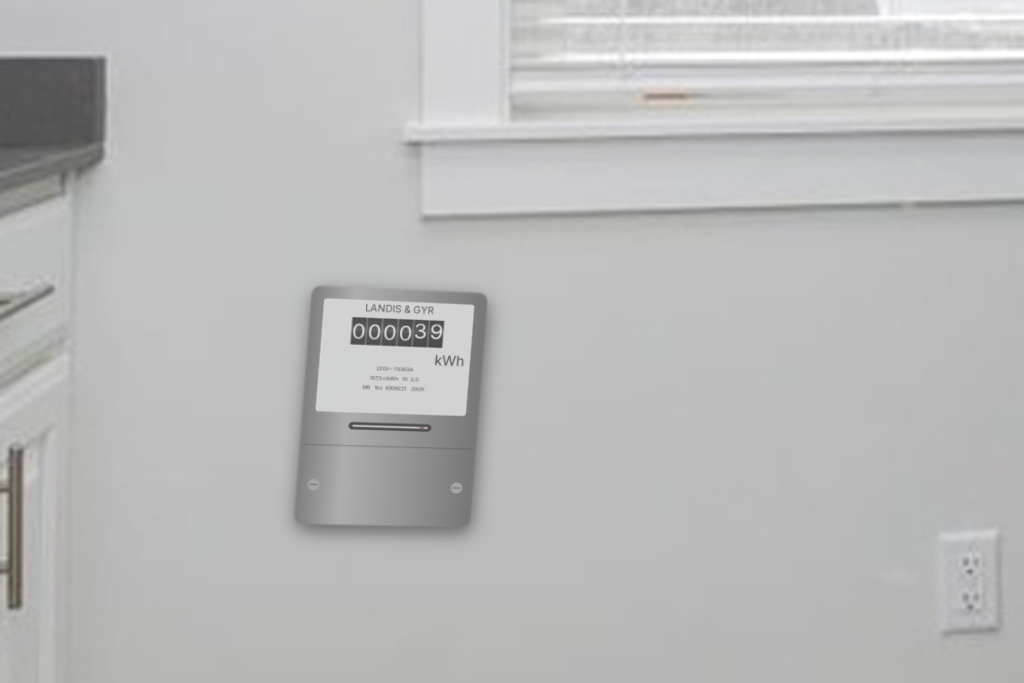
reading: 39,kWh
